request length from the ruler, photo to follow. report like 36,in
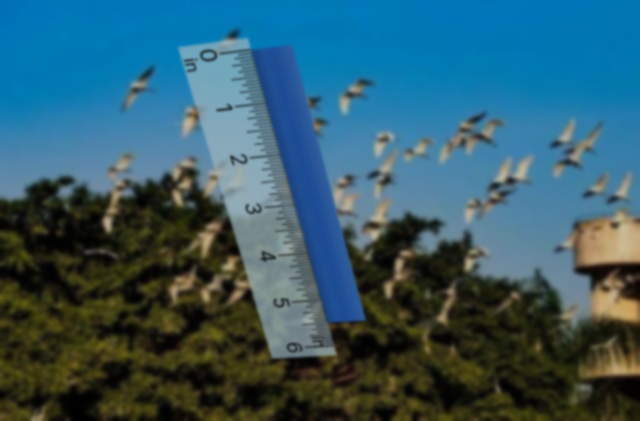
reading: 5.5,in
